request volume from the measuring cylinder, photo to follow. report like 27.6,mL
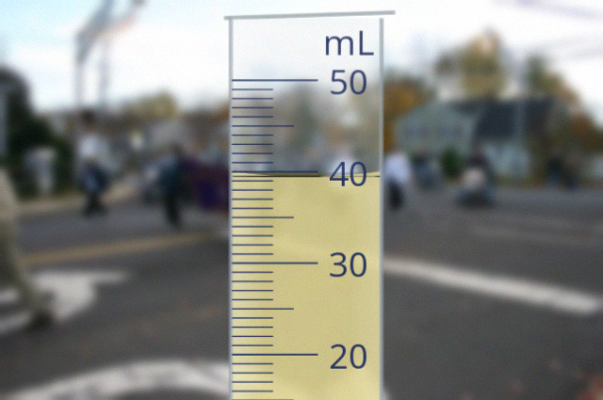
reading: 39.5,mL
